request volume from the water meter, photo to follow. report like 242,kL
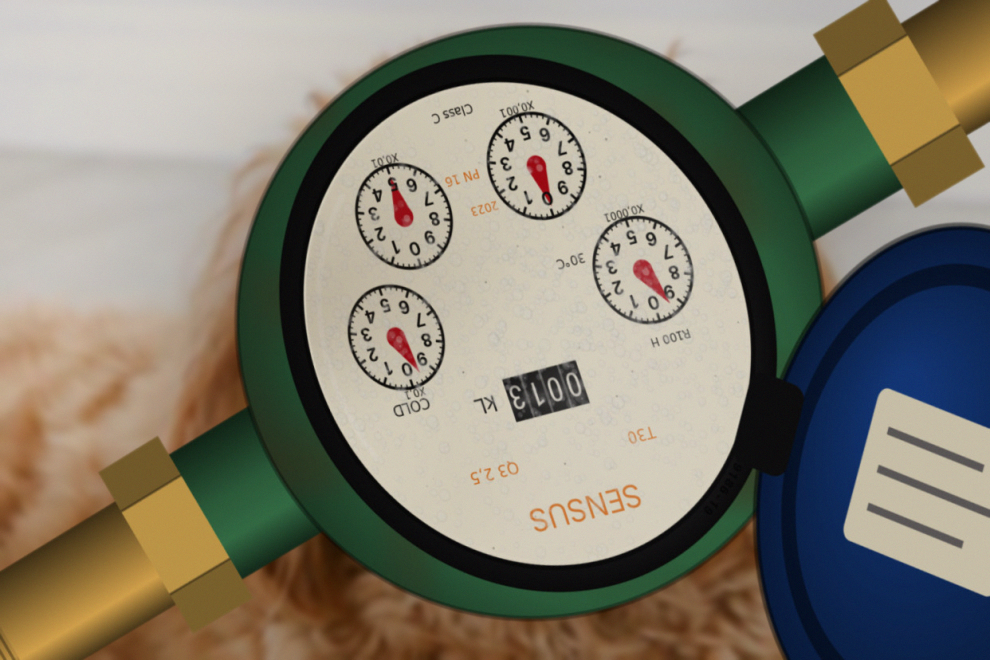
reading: 12.9499,kL
